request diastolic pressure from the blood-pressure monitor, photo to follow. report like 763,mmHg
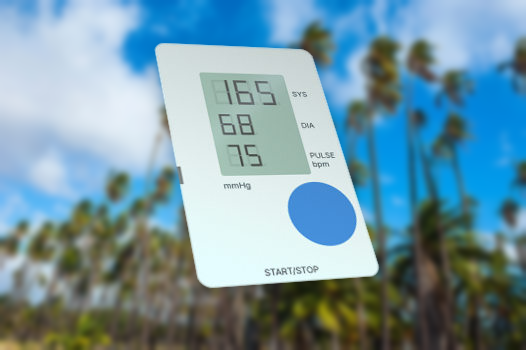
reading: 68,mmHg
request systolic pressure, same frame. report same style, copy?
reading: 165,mmHg
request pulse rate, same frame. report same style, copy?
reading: 75,bpm
